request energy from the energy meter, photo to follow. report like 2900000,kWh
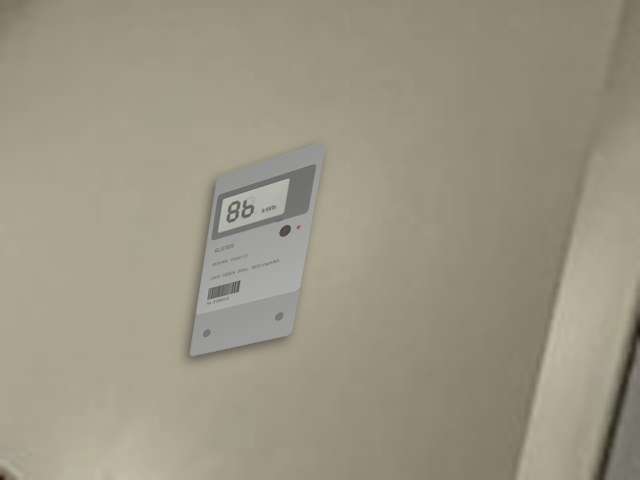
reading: 86,kWh
